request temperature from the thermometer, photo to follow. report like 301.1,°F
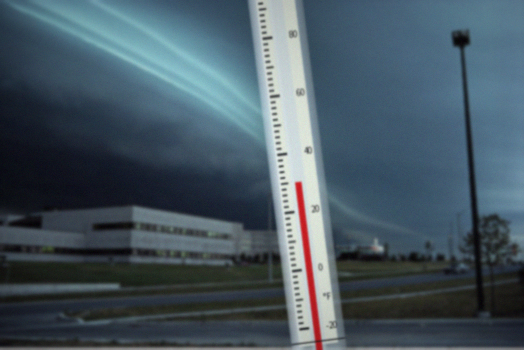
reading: 30,°F
